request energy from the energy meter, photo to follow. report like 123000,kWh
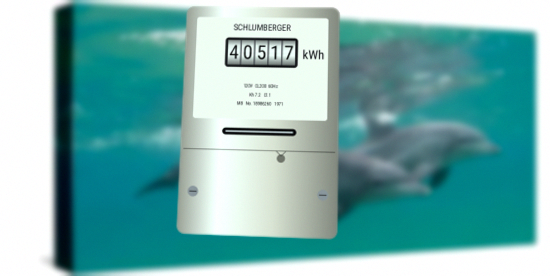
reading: 40517,kWh
